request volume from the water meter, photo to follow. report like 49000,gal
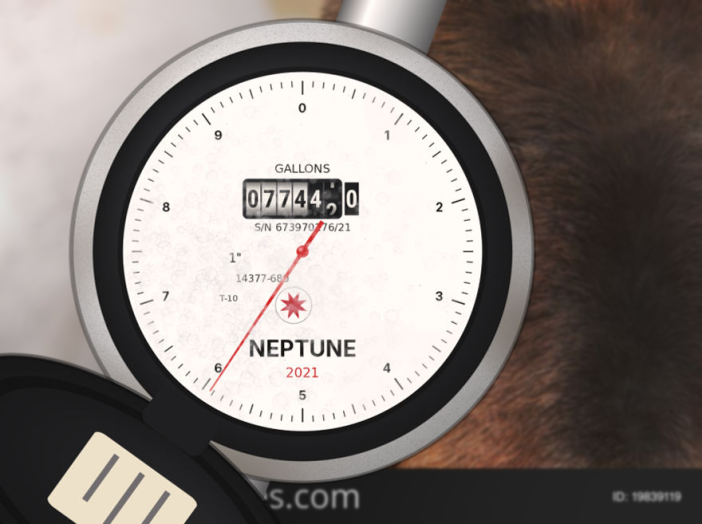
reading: 774415.9,gal
